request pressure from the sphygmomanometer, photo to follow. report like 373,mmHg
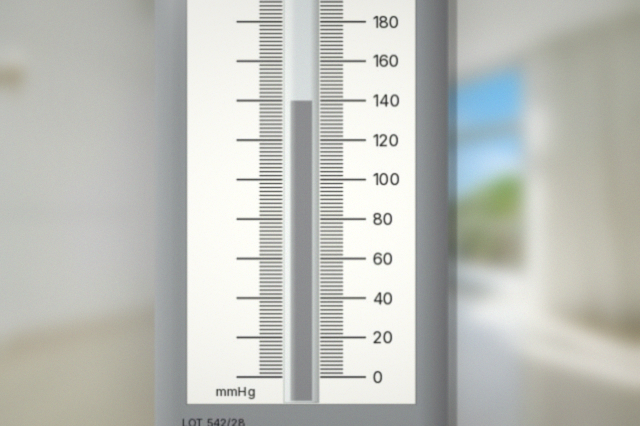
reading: 140,mmHg
